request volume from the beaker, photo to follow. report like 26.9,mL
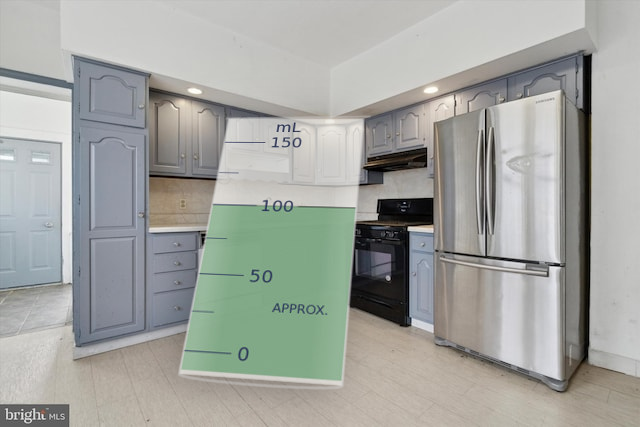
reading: 100,mL
